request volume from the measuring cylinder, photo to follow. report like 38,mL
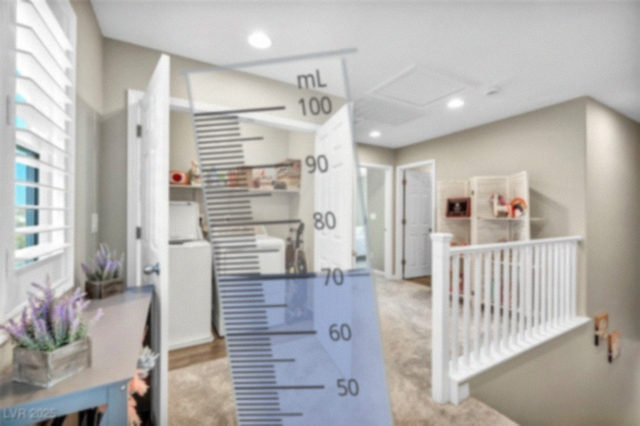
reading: 70,mL
